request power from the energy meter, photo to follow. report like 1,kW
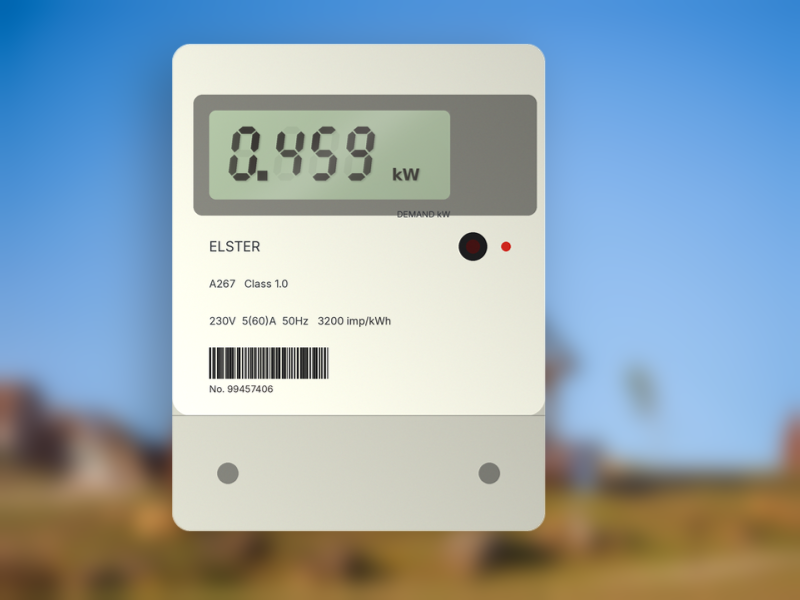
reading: 0.459,kW
